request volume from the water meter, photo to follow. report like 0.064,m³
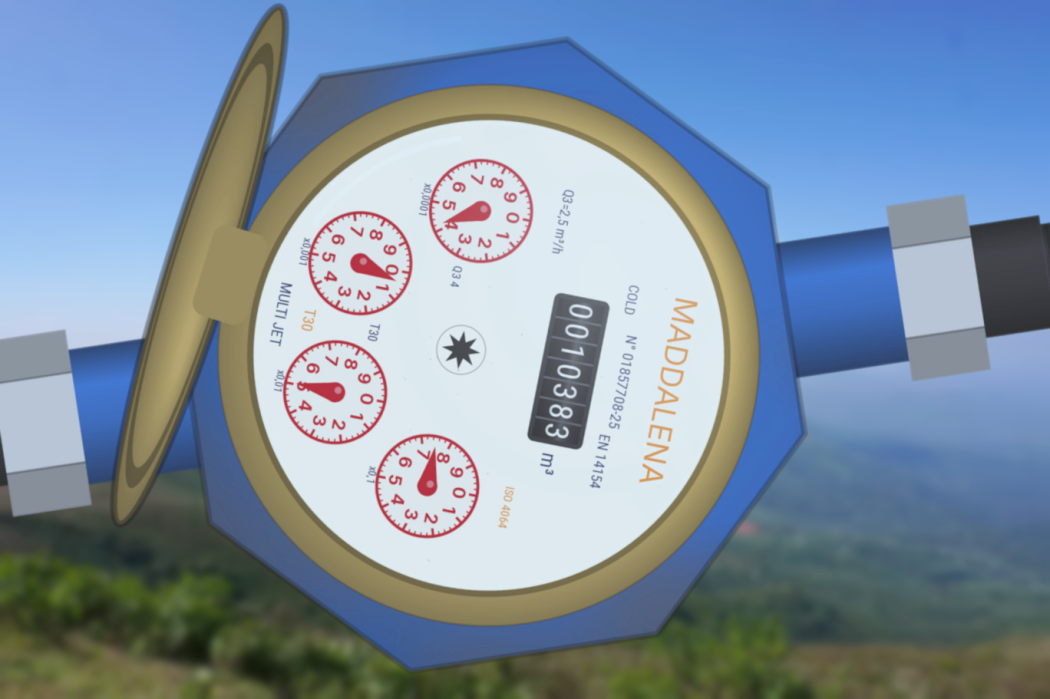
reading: 10383.7504,m³
